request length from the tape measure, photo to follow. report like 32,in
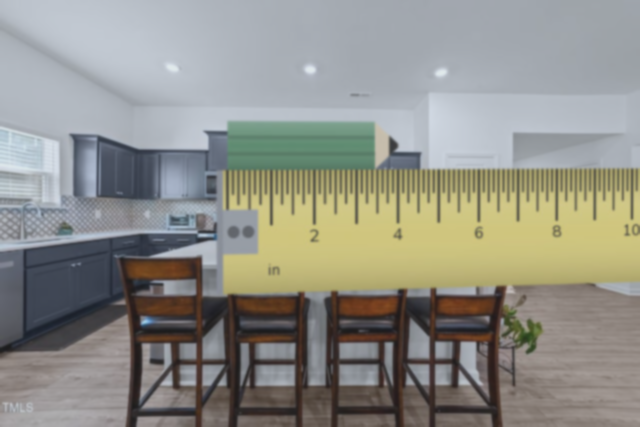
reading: 4,in
